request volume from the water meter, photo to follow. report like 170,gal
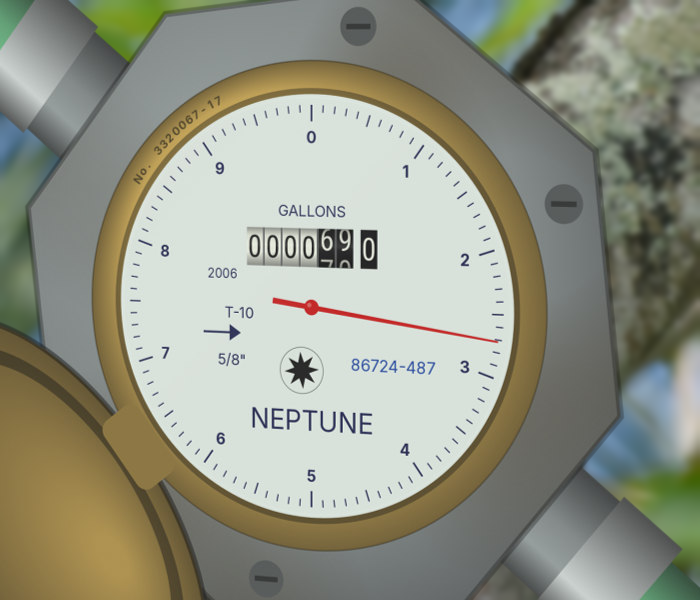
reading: 692.7,gal
